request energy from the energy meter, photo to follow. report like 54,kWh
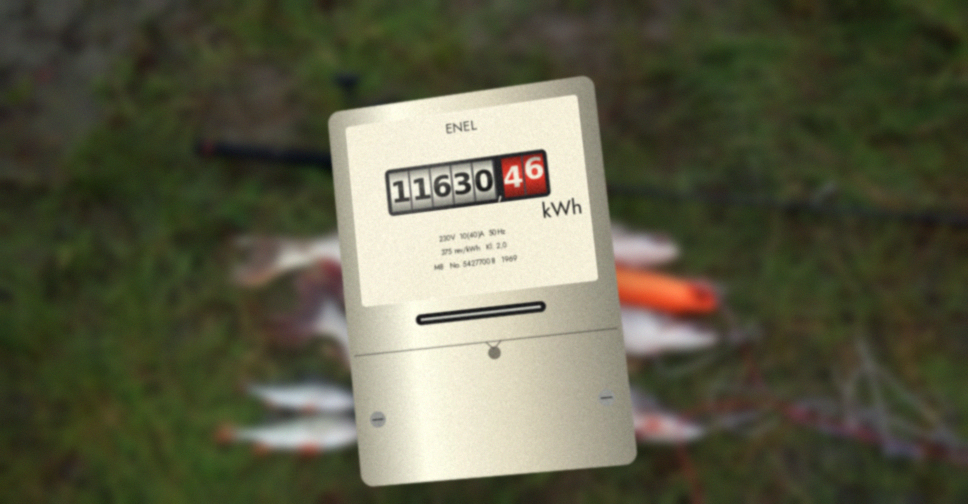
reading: 11630.46,kWh
